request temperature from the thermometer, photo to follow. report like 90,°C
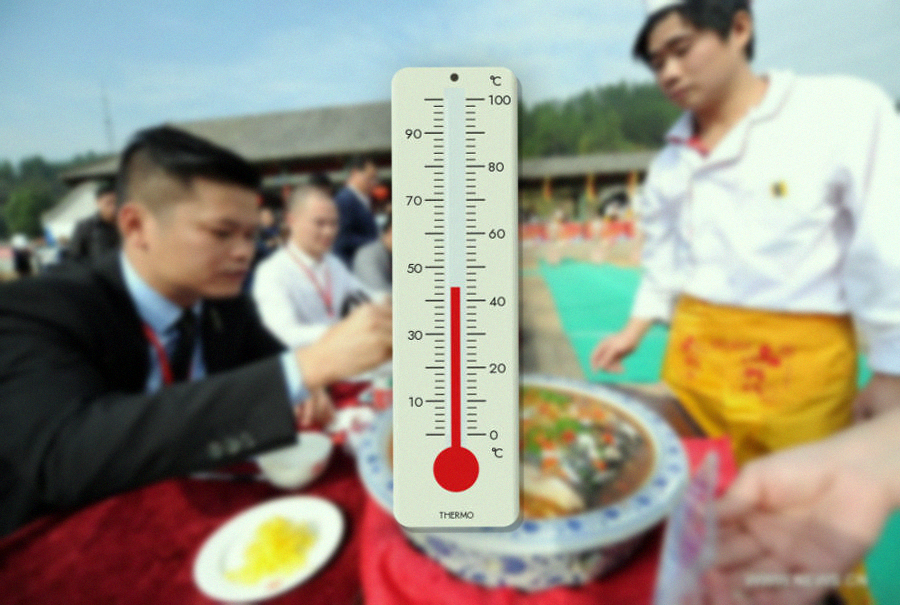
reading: 44,°C
